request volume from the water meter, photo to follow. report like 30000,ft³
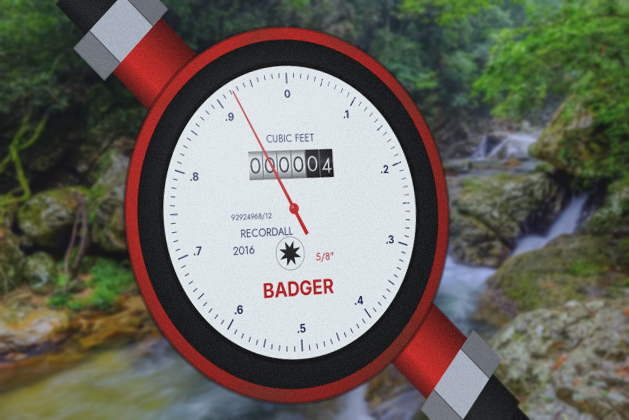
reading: 3.92,ft³
